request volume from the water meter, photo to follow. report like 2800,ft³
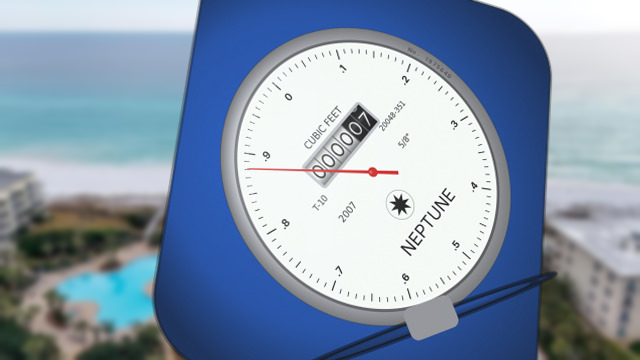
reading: 6.88,ft³
